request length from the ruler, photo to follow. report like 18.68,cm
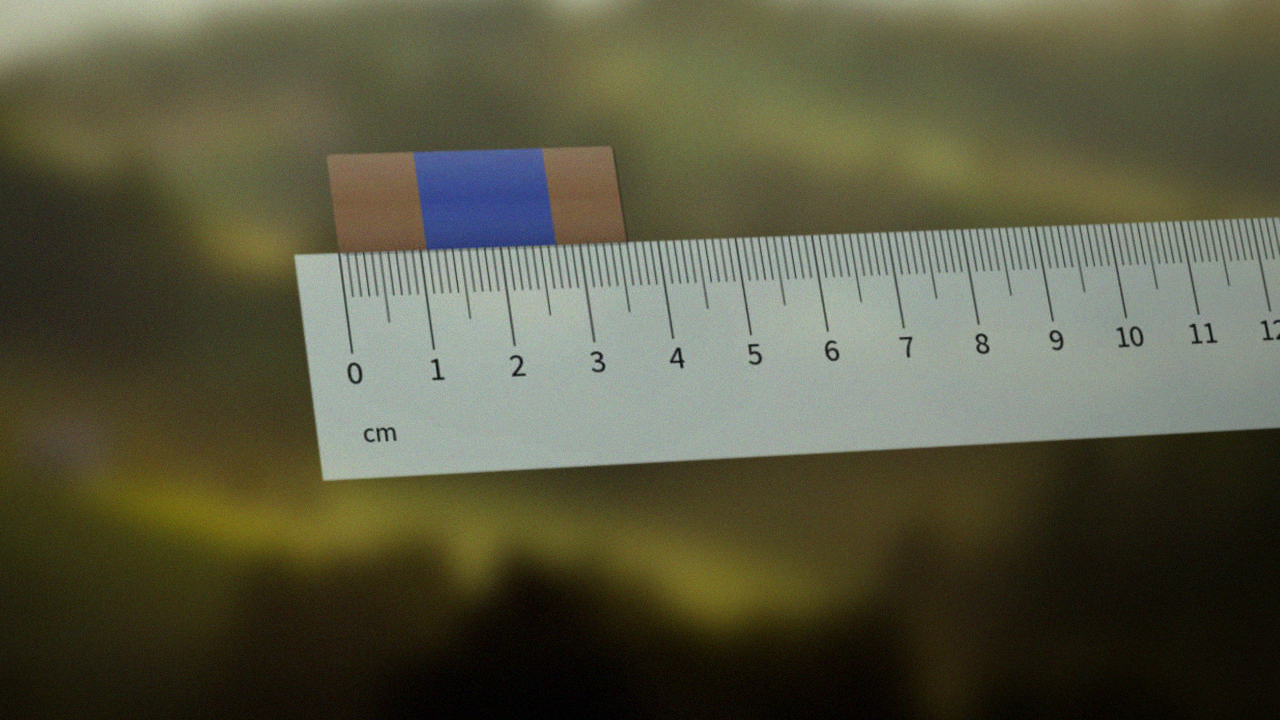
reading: 3.6,cm
